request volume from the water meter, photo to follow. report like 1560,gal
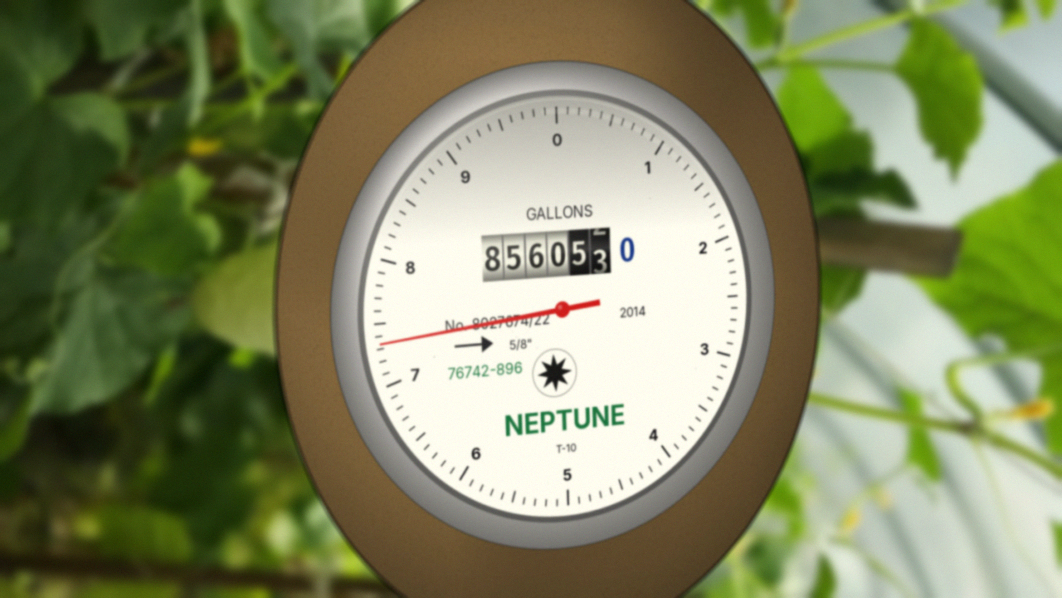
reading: 8560527.3,gal
